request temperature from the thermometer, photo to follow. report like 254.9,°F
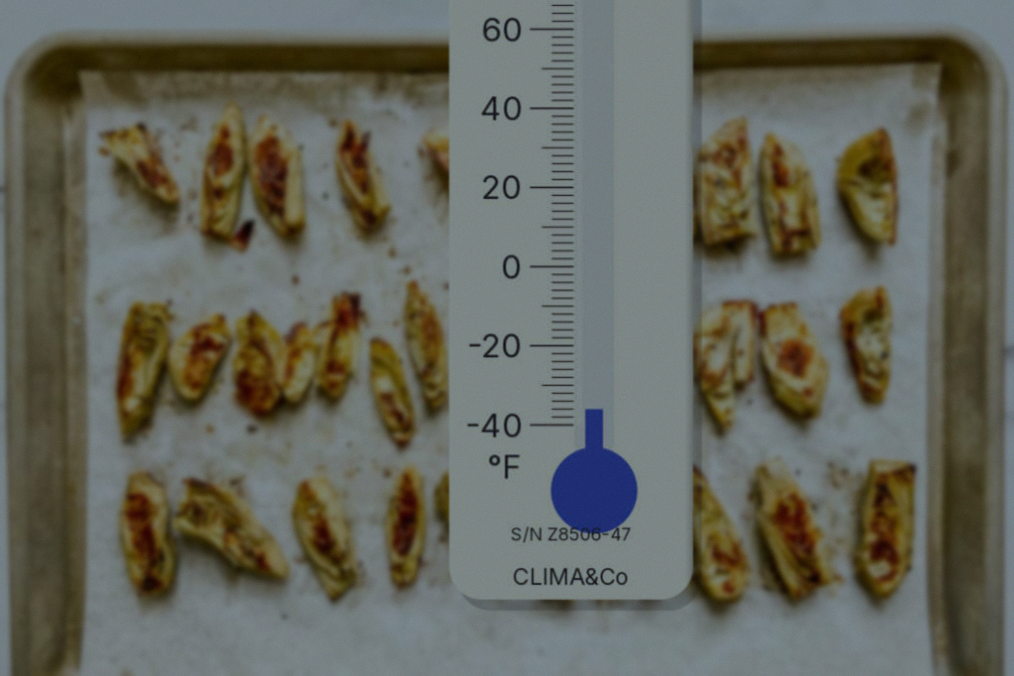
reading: -36,°F
